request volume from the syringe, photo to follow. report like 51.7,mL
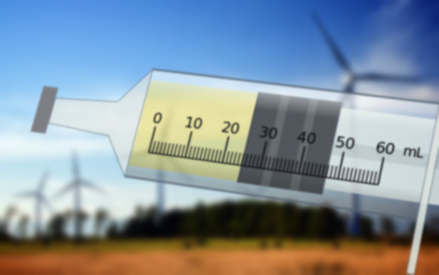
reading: 25,mL
